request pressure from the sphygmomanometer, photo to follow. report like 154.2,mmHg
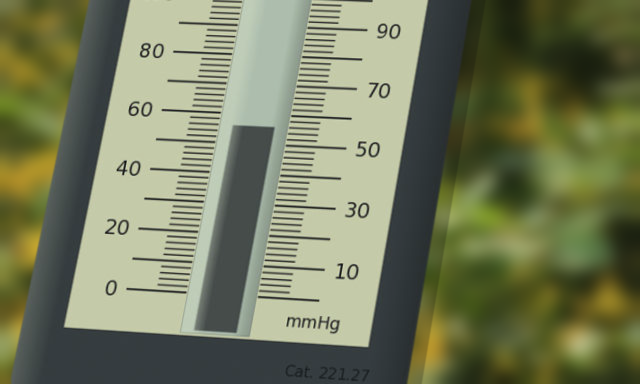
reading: 56,mmHg
